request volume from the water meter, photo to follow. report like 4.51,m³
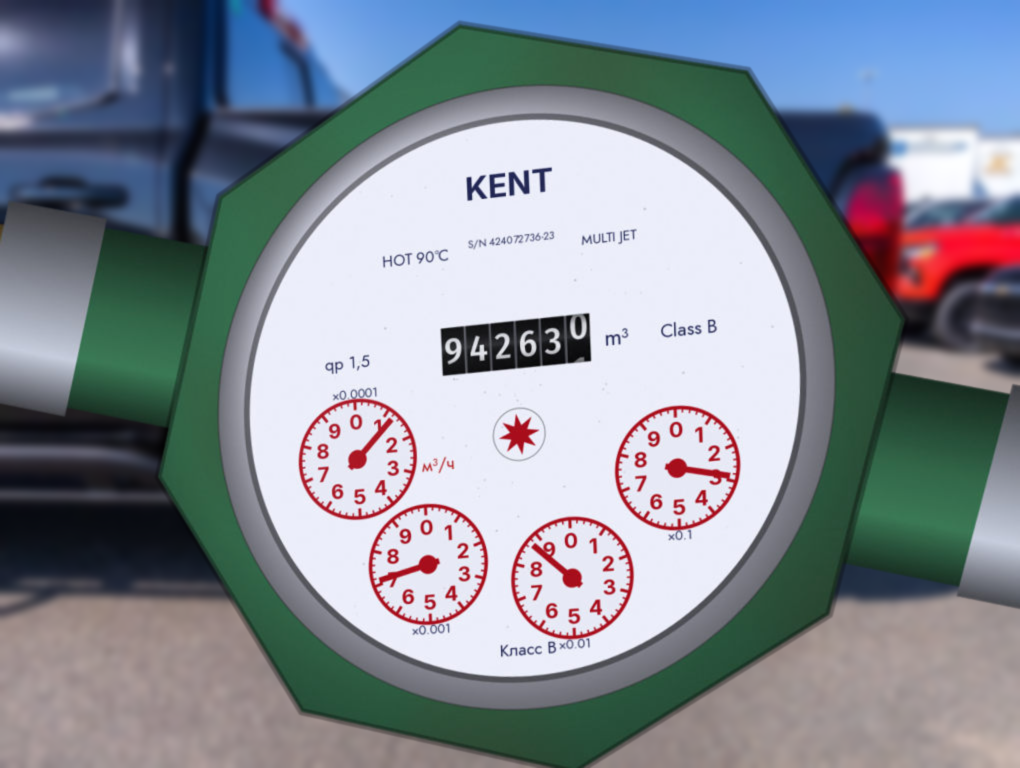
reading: 942630.2871,m³
